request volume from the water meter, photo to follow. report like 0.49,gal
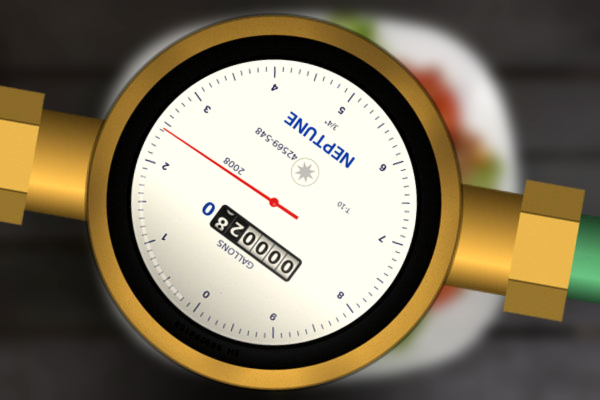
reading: 282.4,gal
